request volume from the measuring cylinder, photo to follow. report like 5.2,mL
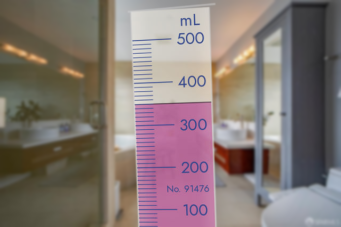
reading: 350,mL
